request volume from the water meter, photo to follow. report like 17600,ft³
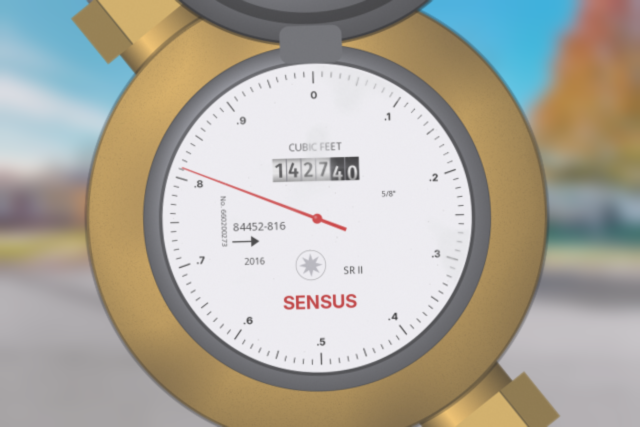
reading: 142739.81,ft³
